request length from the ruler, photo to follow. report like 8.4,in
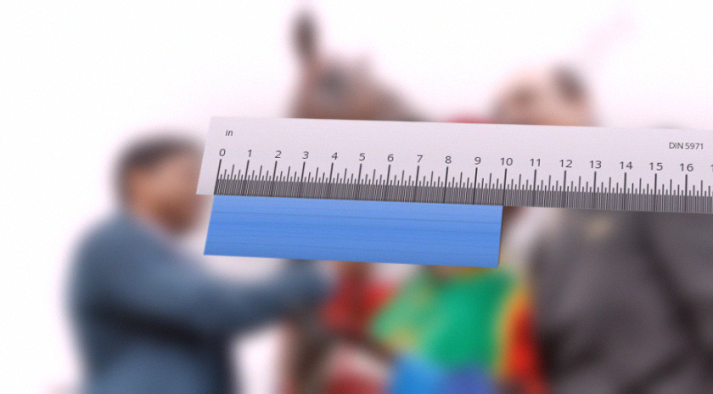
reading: 10,in
